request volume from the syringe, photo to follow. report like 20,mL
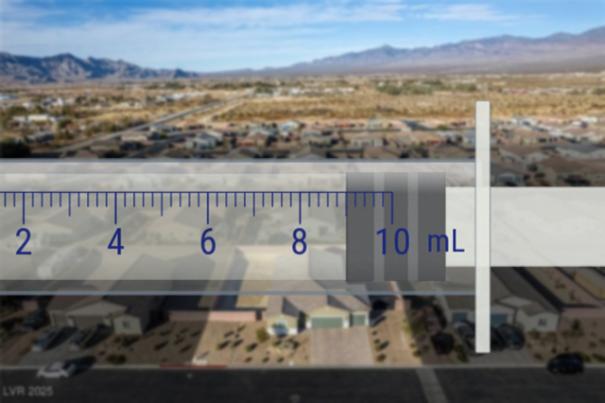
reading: 9,mL
